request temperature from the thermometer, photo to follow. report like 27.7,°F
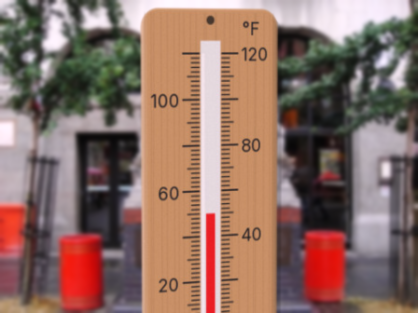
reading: 50,°F
